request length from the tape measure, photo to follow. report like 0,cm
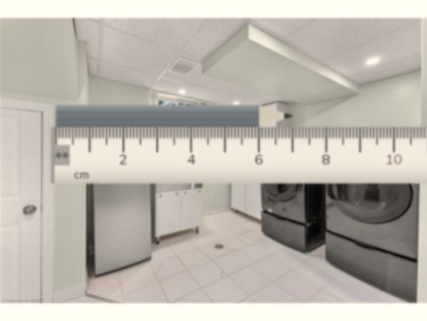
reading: 7,cm
